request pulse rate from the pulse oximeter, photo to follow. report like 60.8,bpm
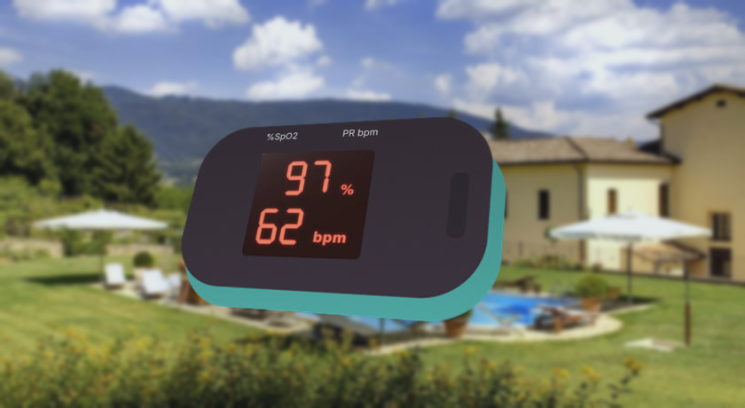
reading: 62,bpm
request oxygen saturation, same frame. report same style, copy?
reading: 97,%
